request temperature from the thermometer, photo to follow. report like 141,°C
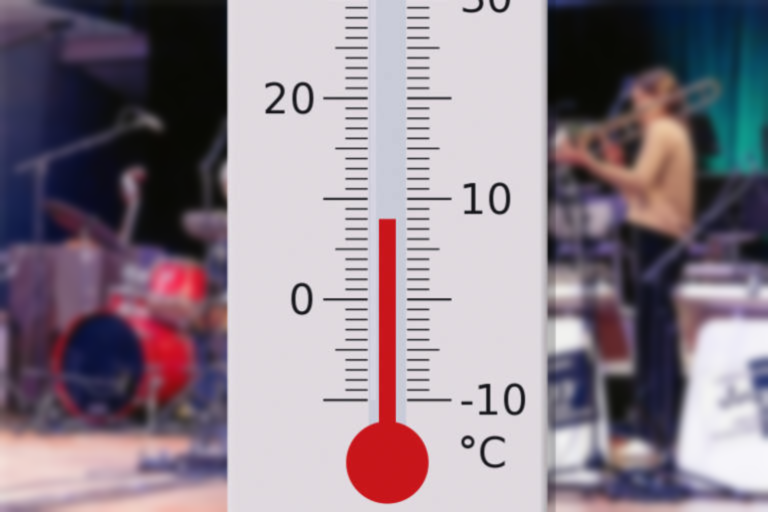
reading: 8,°C
